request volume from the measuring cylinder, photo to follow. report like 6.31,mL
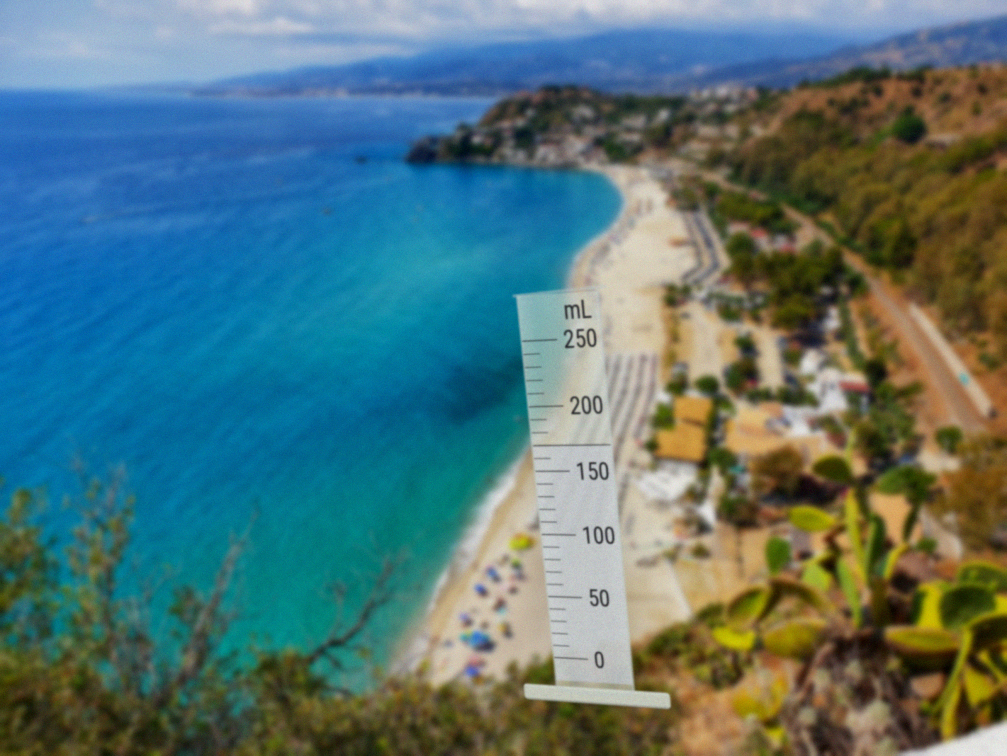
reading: 170,mL
